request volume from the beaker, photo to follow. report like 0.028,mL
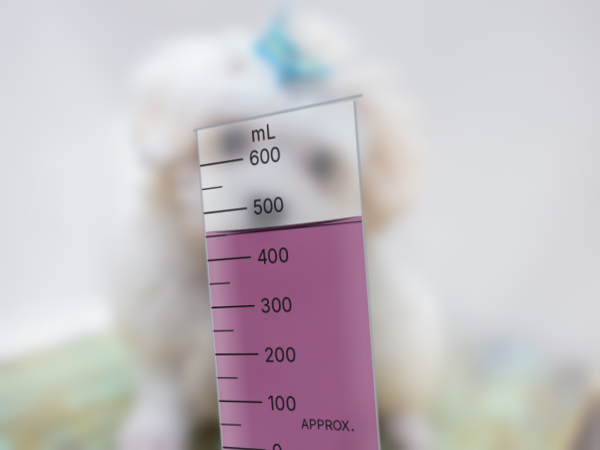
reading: 450,mL
